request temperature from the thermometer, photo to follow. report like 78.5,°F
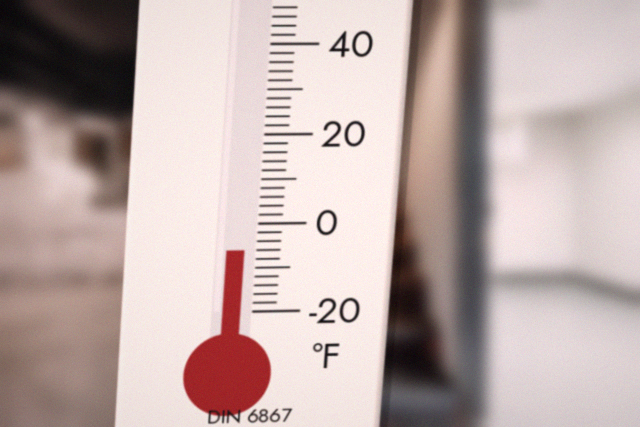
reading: -6,°F
